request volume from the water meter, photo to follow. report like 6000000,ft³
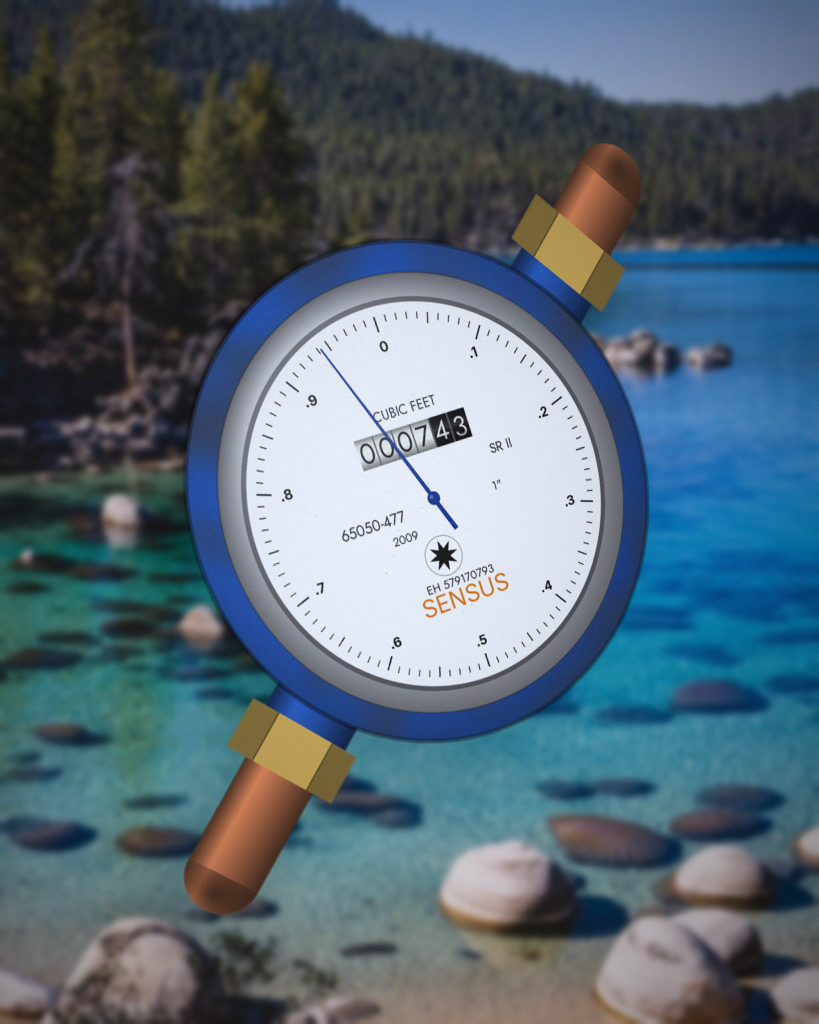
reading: 742.94,ft³
